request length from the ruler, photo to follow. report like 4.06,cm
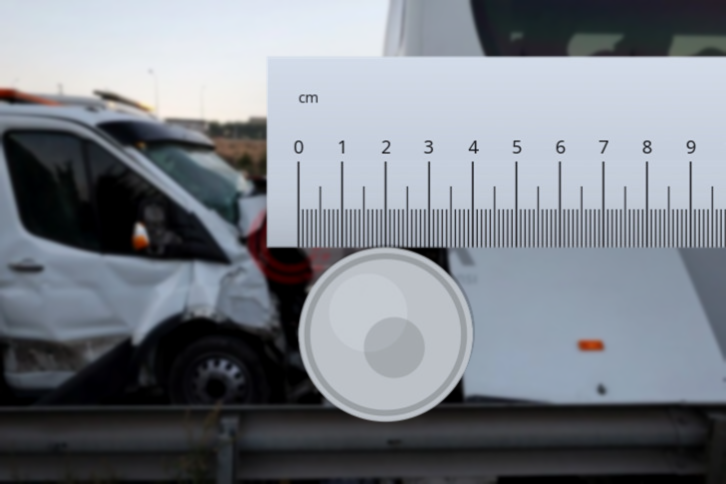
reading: 4,cm
